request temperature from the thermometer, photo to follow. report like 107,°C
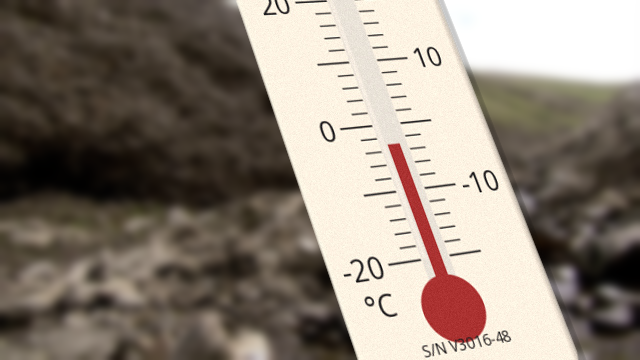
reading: -3,°C
